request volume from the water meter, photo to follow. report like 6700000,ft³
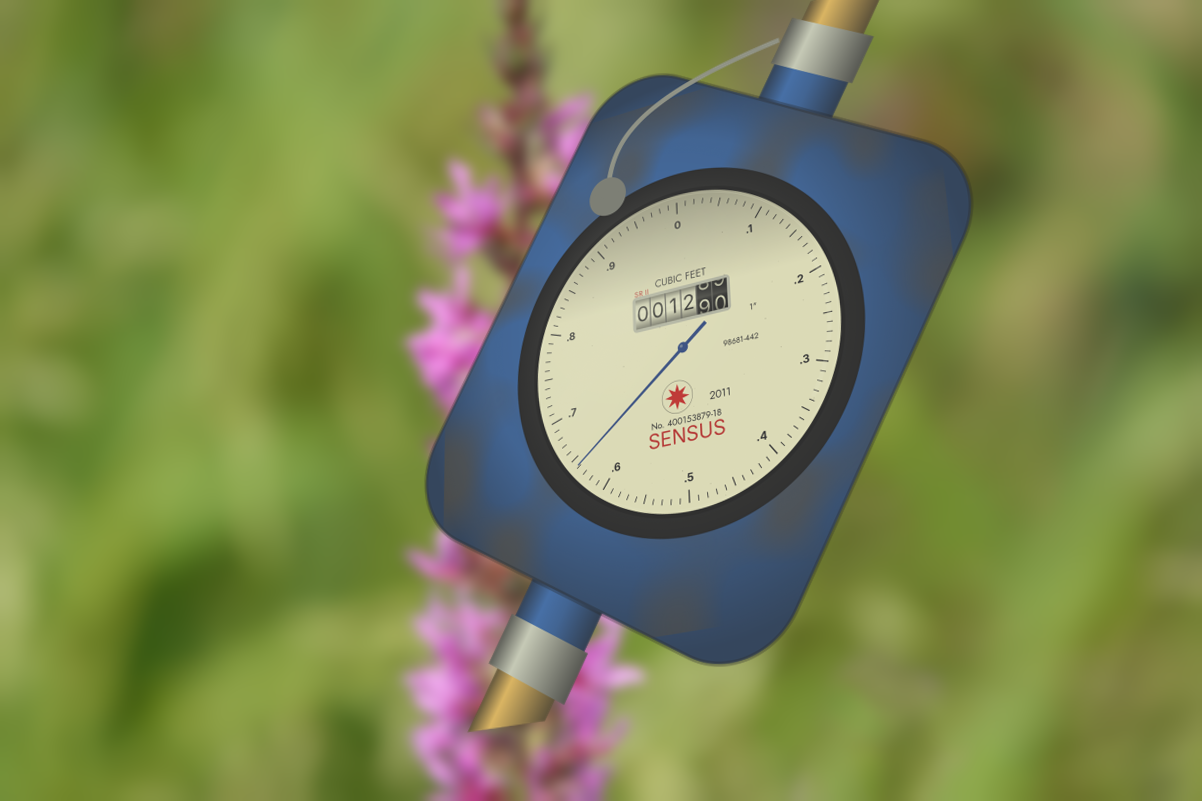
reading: 1289.64,ft³
